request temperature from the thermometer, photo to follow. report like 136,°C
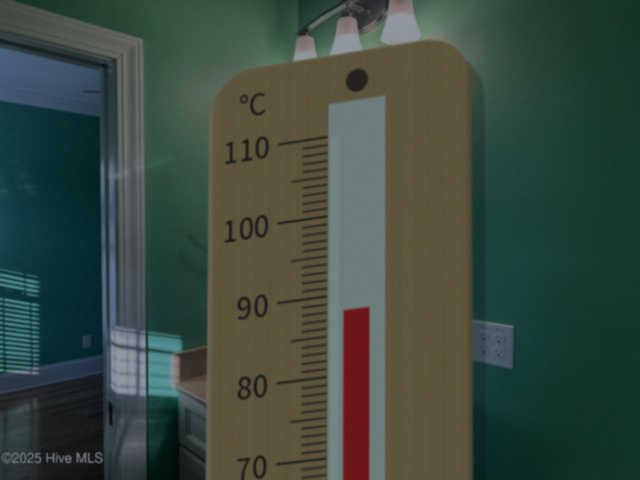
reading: 88,°C
